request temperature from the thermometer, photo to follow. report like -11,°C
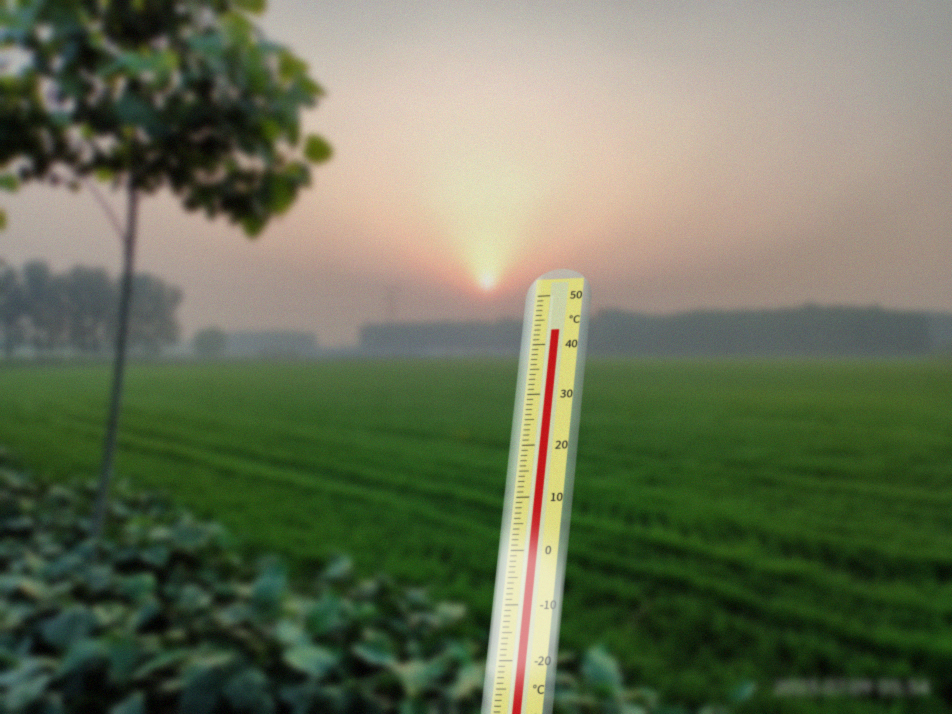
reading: 43,°C
